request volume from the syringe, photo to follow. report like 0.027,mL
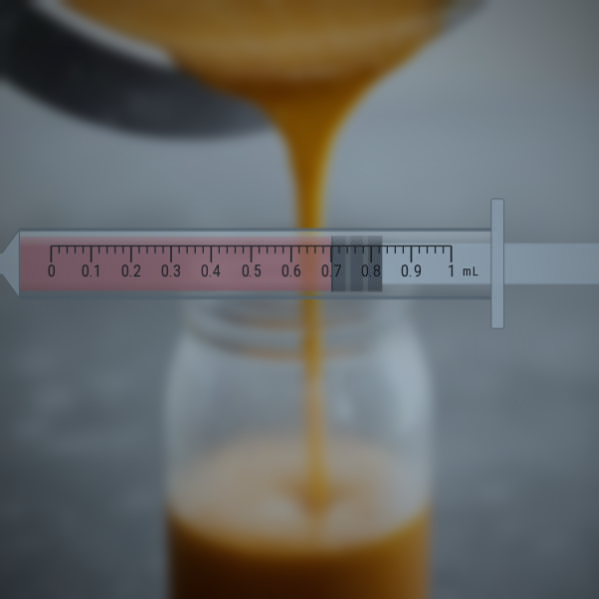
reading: 0.7,mL
